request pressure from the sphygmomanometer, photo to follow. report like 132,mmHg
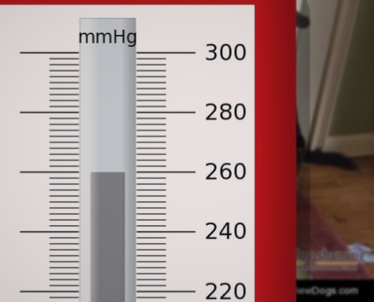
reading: 260,mmHg
